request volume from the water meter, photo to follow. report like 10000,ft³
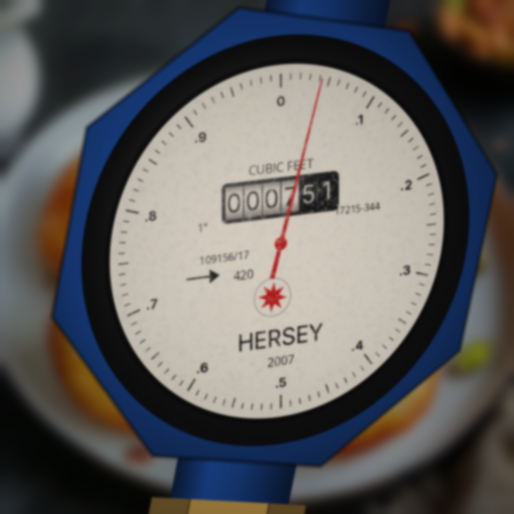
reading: 751.04,ft³
